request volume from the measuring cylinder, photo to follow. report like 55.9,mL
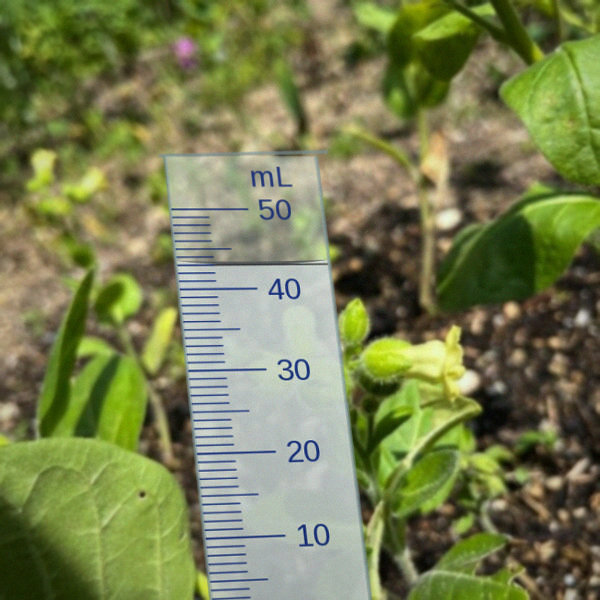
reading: 43,mL
